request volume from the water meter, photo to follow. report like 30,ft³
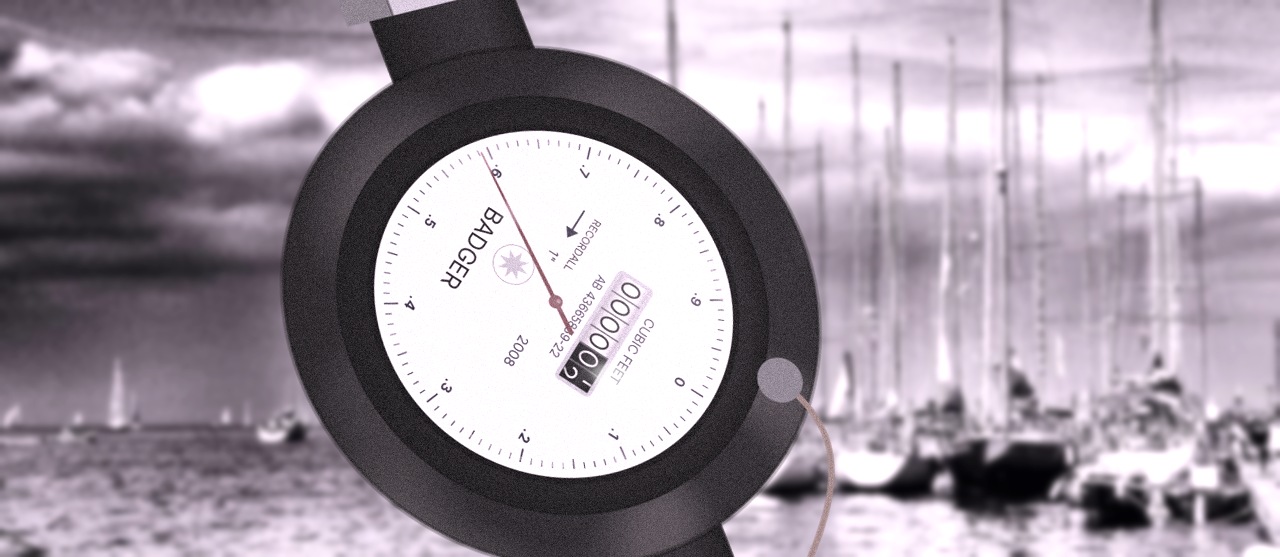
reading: 1.59,ft³
